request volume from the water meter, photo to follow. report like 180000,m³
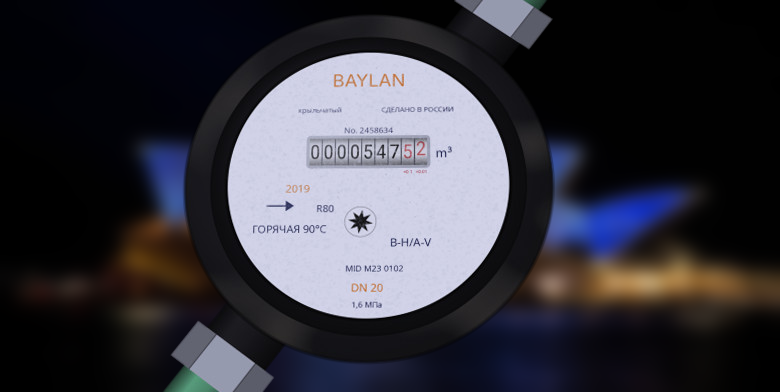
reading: 547.52,m³
